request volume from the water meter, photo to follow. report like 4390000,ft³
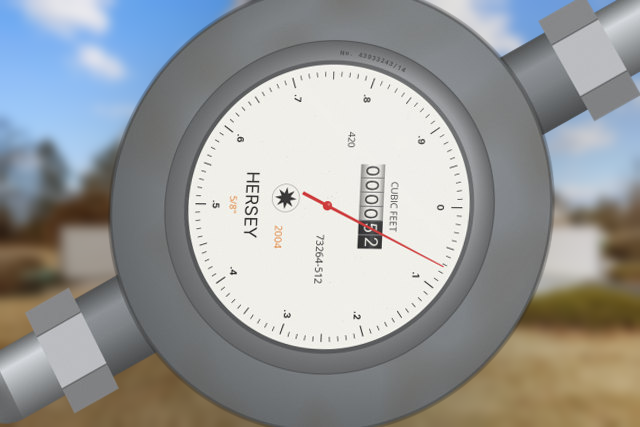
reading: 52.07,ft³
